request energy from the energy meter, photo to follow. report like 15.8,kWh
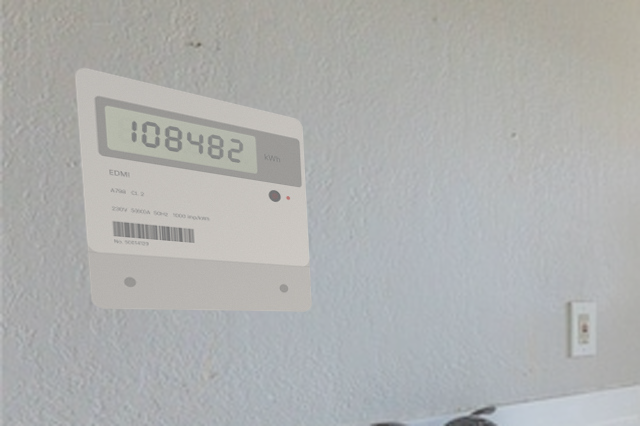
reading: 108482,kWh
